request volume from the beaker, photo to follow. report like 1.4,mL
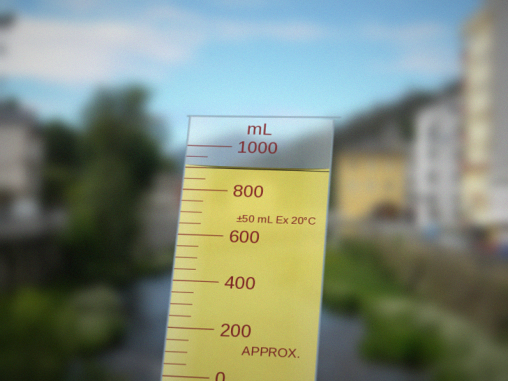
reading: 900,mL
